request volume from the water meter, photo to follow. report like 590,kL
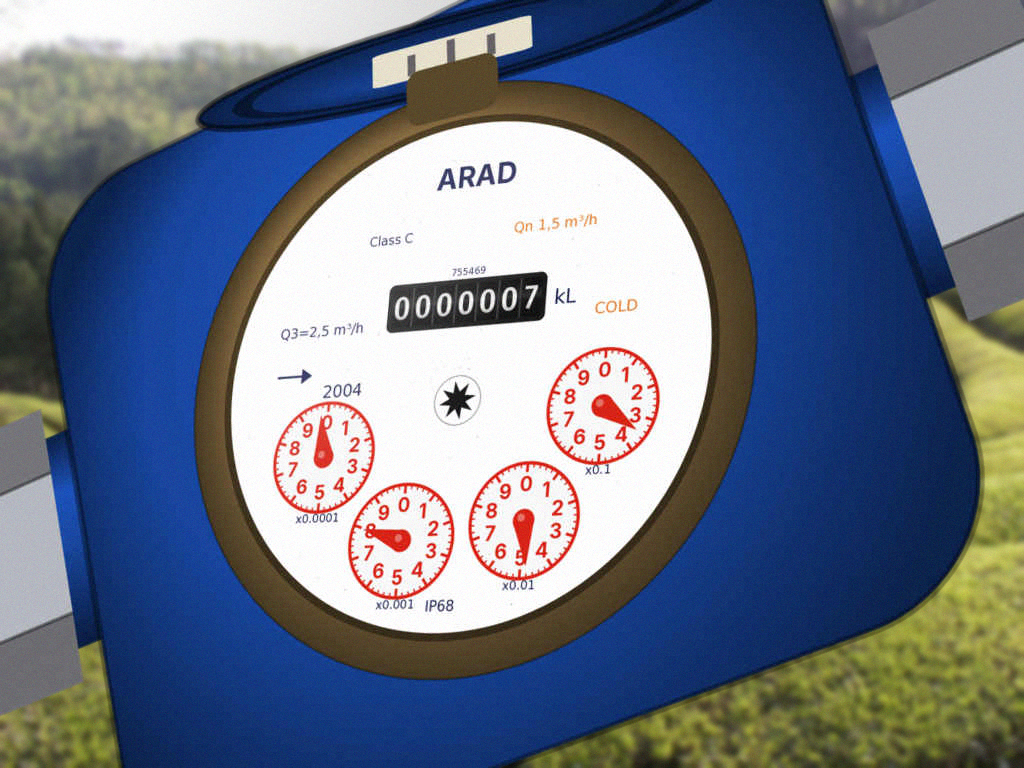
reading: 7.3479,kL
